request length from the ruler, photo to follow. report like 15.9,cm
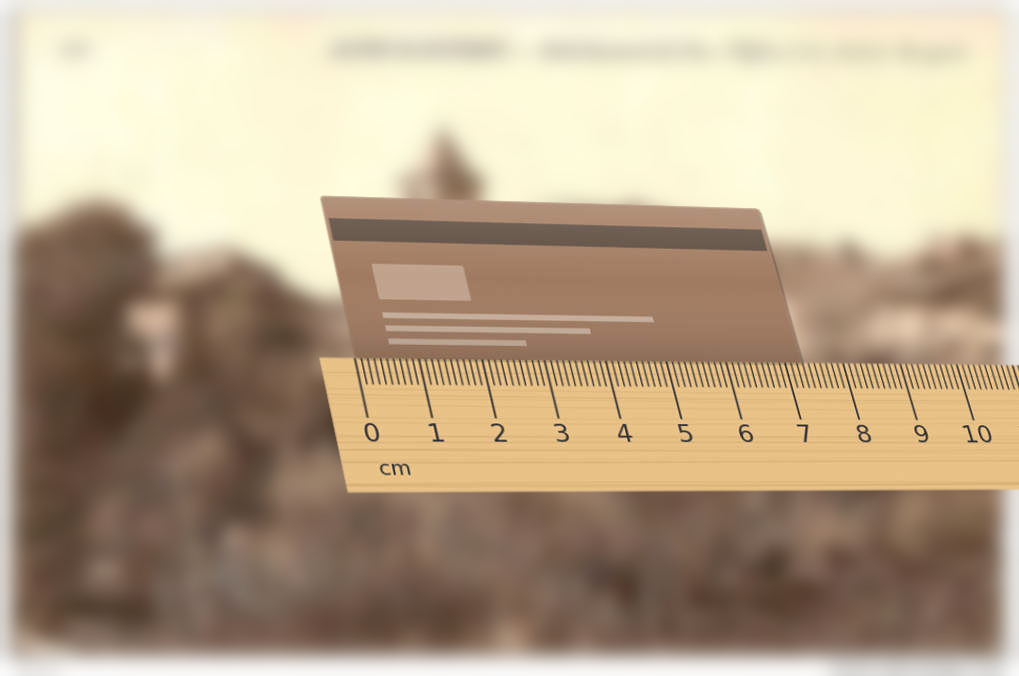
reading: 7.3,cm
